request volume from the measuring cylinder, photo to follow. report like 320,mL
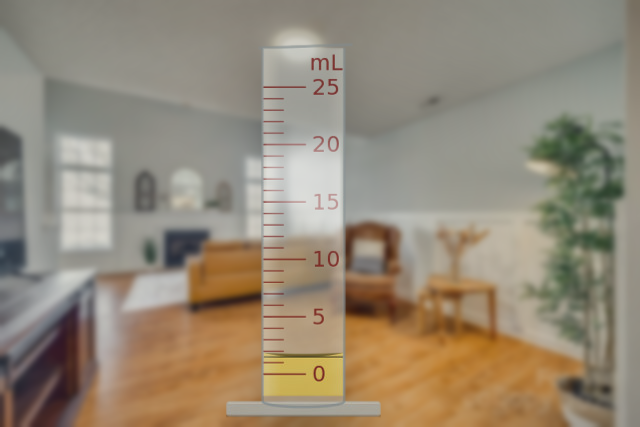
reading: 1.5,mL
